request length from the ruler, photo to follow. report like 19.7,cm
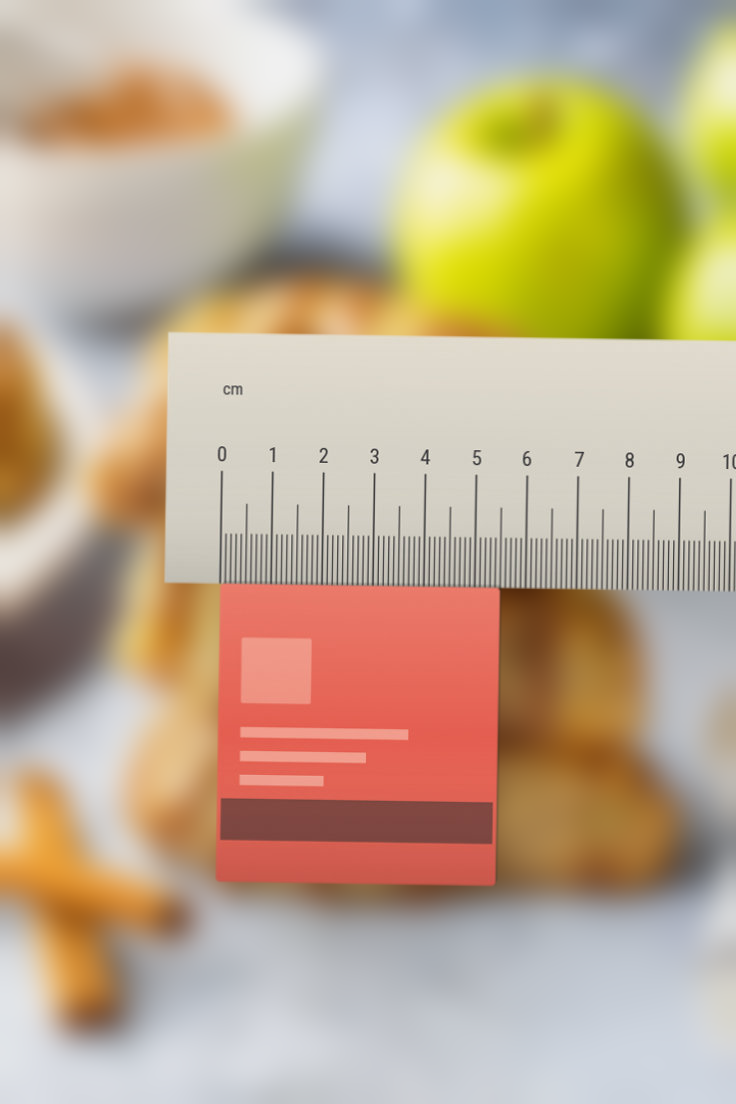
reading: 5.5,cm
